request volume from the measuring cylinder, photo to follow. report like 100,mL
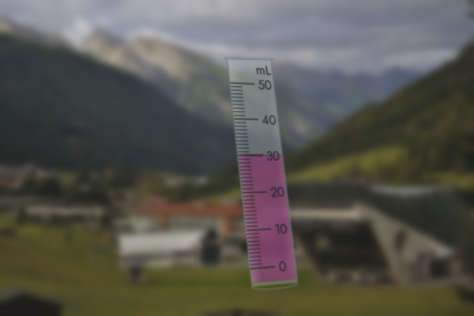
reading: 30,mL
